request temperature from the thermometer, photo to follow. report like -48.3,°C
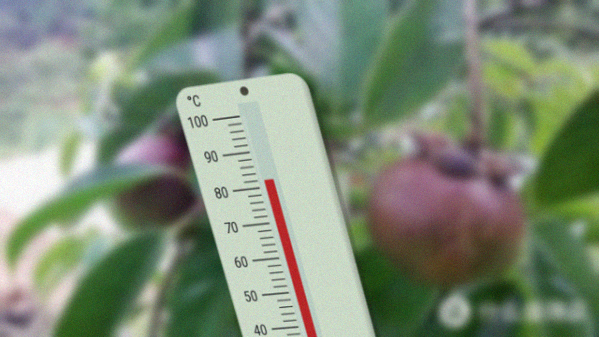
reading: 82,°C
